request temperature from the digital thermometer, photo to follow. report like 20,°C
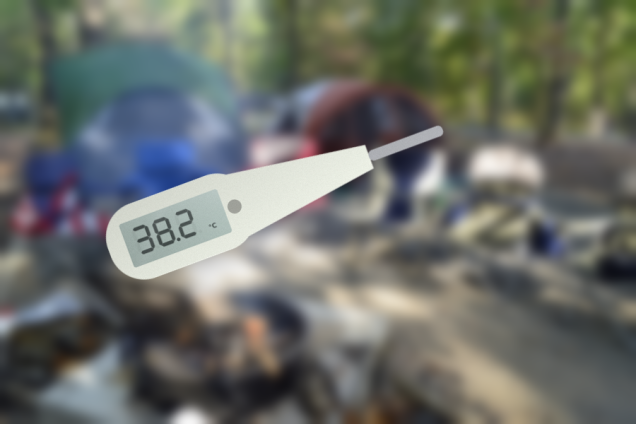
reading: 38.2,°C
